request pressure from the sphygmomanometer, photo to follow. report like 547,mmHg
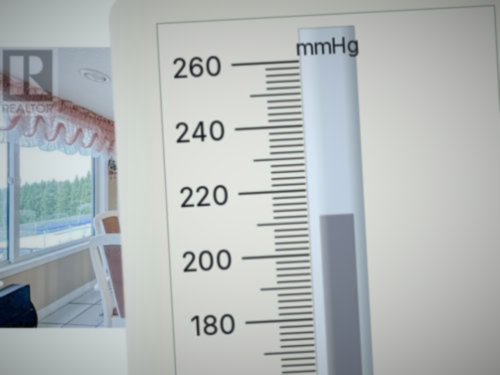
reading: 212,mmHg
